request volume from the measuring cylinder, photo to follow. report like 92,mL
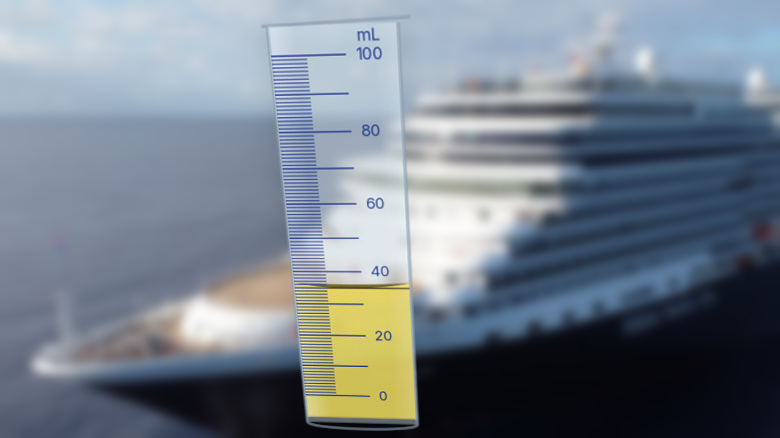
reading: 35,mL
